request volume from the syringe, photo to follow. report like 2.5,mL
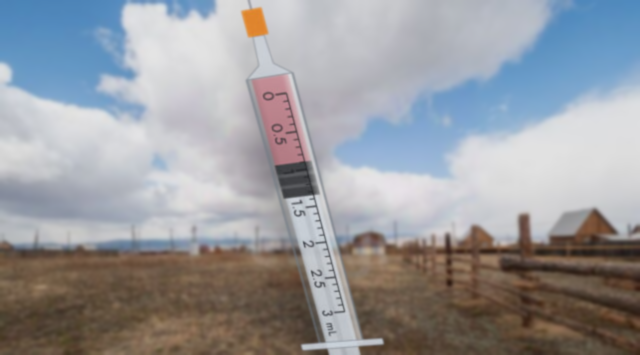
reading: 0.9,mL
